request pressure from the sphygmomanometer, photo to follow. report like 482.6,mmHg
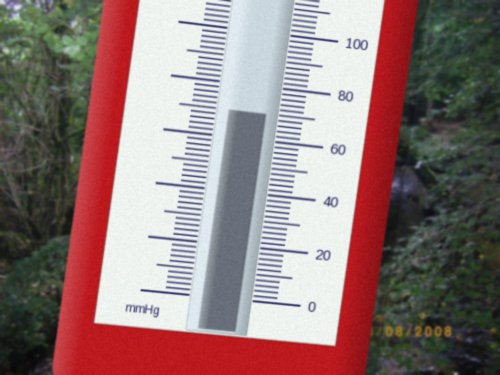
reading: 70,mmHg
